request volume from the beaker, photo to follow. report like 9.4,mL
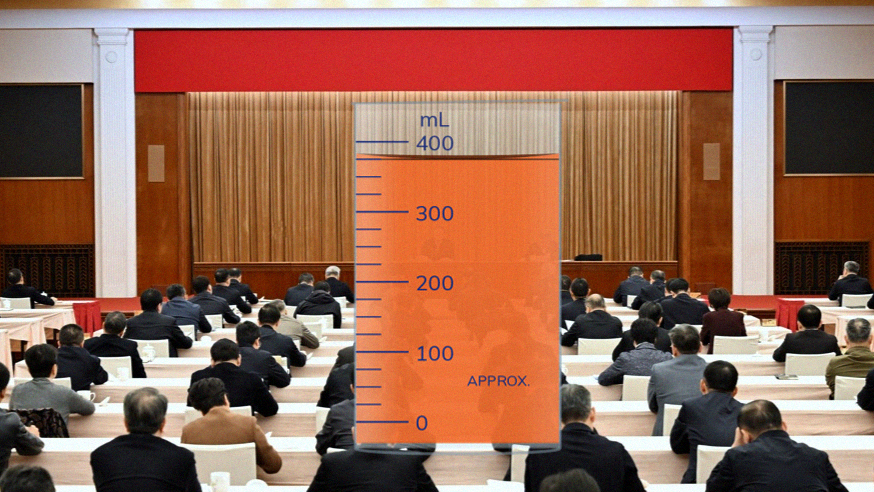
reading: 375,mL
